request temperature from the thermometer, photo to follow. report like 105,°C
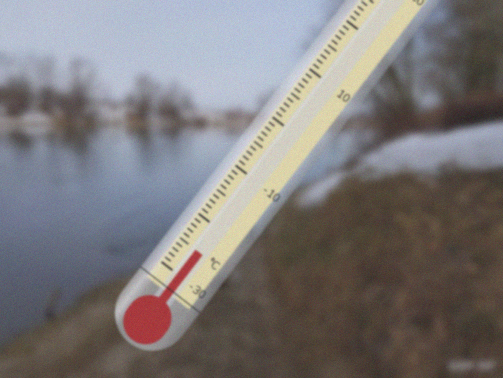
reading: -25,°C
